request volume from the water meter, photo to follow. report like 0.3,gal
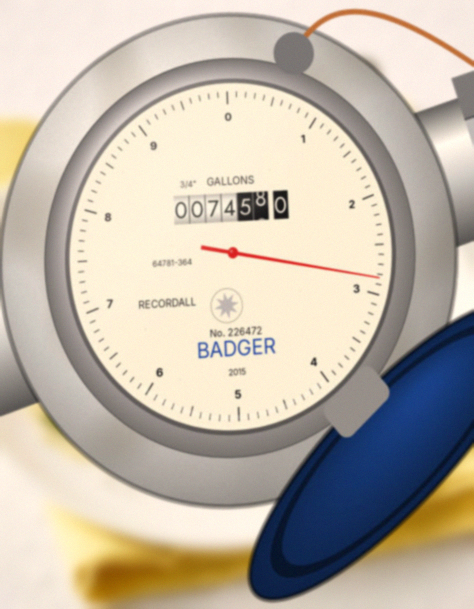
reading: 74582.8,gal
